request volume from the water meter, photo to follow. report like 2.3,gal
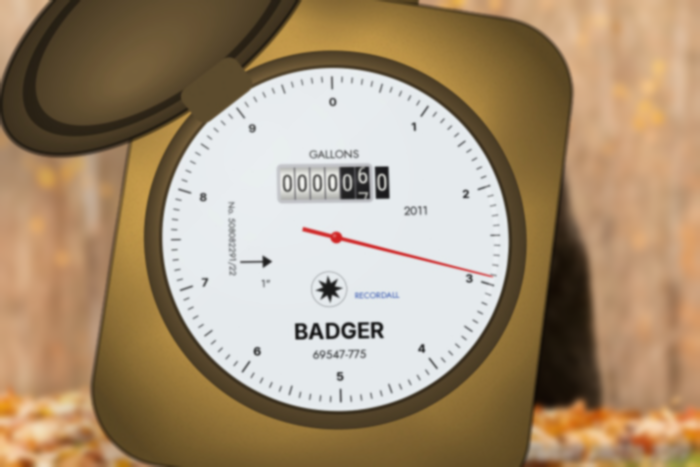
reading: 62.9,gal
